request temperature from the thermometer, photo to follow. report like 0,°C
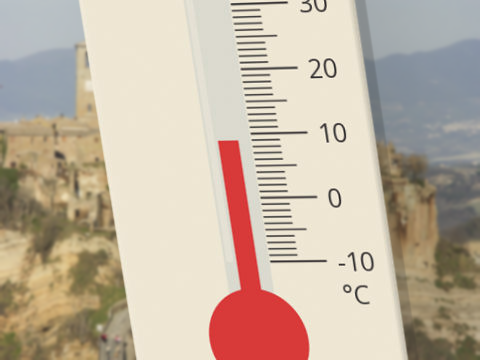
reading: 9,°C
